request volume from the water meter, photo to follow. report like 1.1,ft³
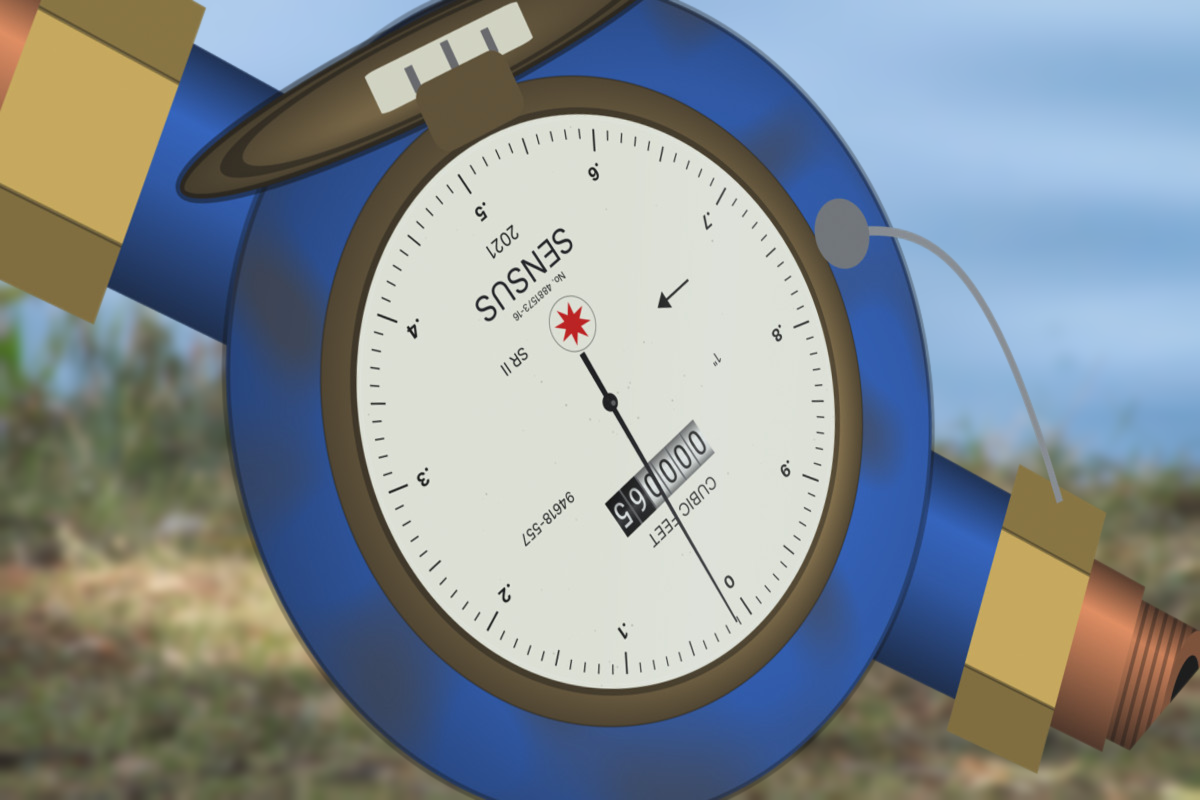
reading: 65.01,ft³
